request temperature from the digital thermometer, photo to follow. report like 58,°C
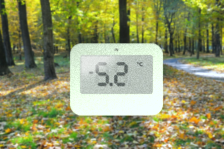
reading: -5.2,°C
